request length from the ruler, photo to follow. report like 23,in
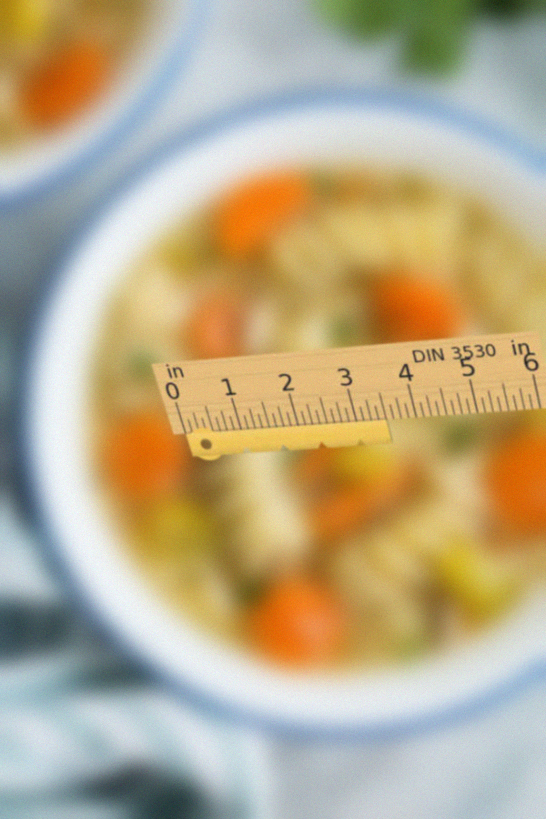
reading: 3.5,in
